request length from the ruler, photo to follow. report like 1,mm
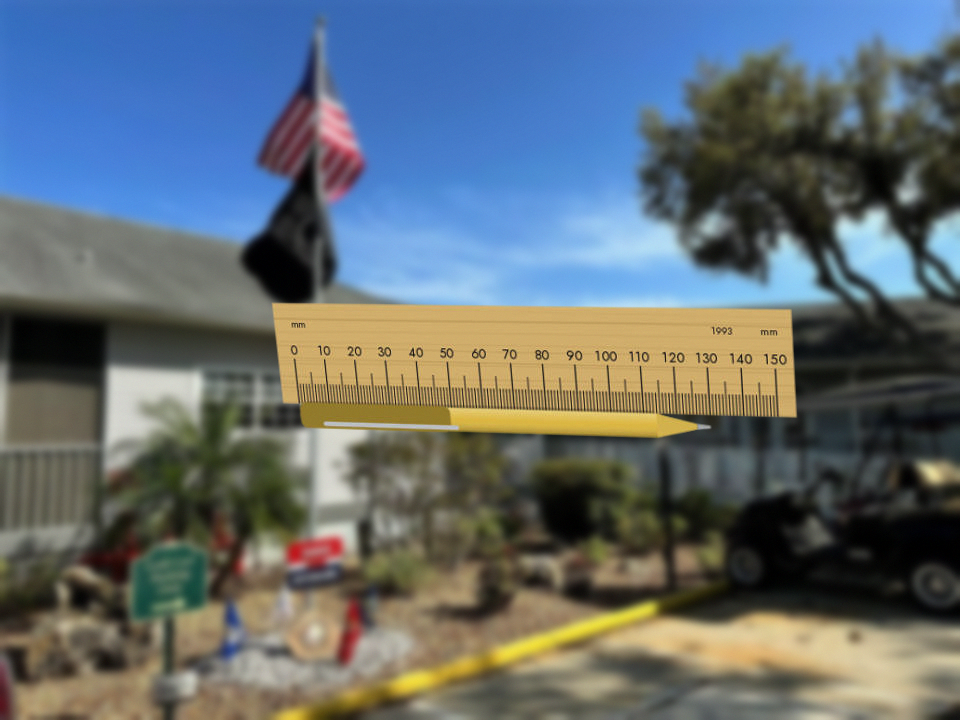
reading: 130,mm
